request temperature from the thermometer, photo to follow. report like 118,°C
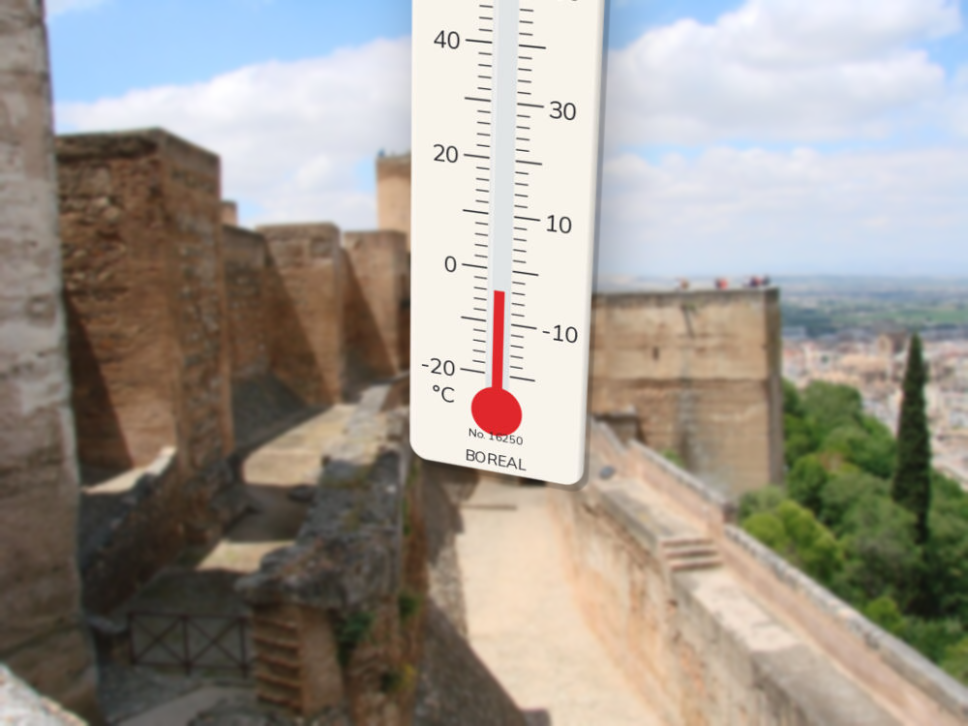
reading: -4,°C
